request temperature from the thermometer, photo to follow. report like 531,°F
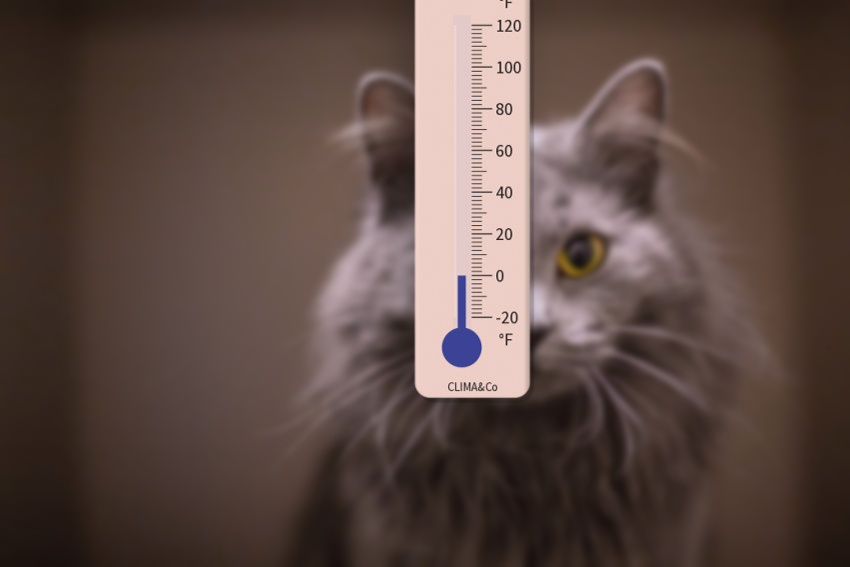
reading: 0,°F
